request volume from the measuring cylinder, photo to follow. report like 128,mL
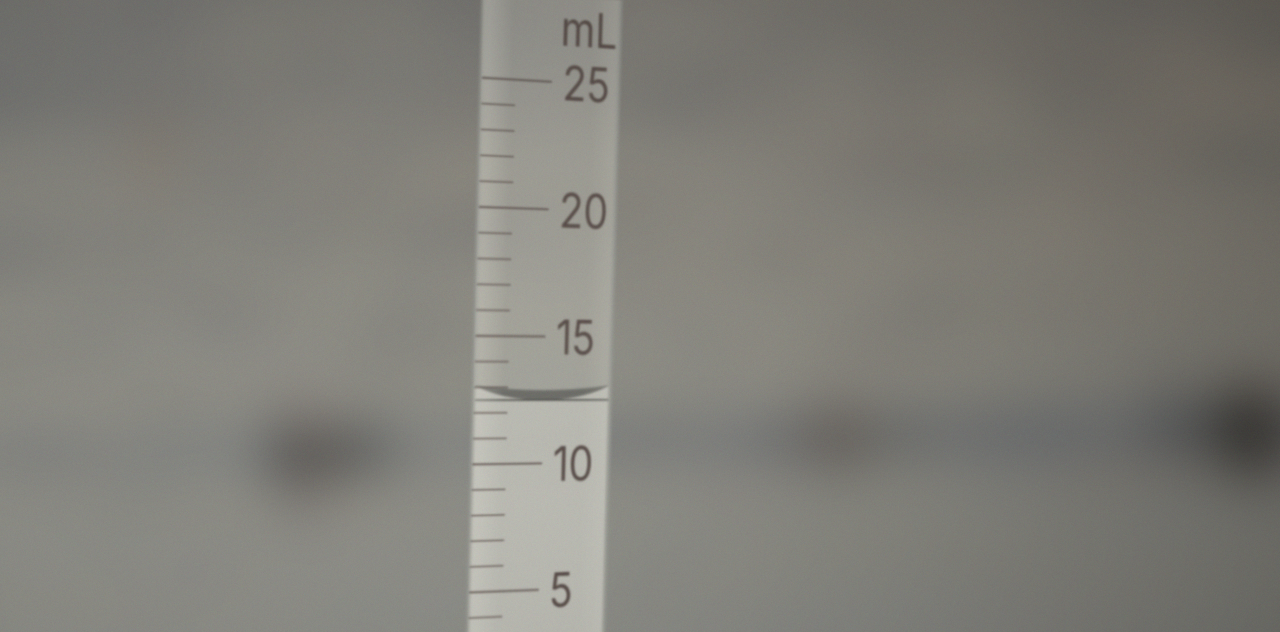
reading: 12.5,mL
